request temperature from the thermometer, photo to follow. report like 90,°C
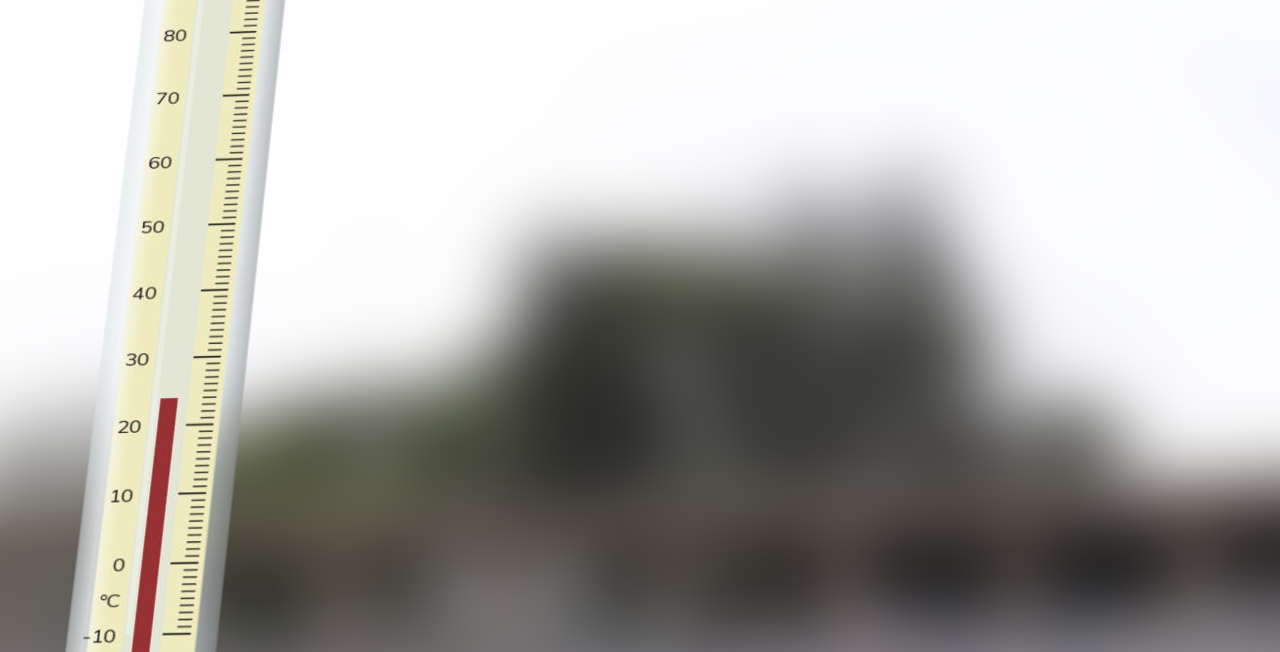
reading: 24,°C
